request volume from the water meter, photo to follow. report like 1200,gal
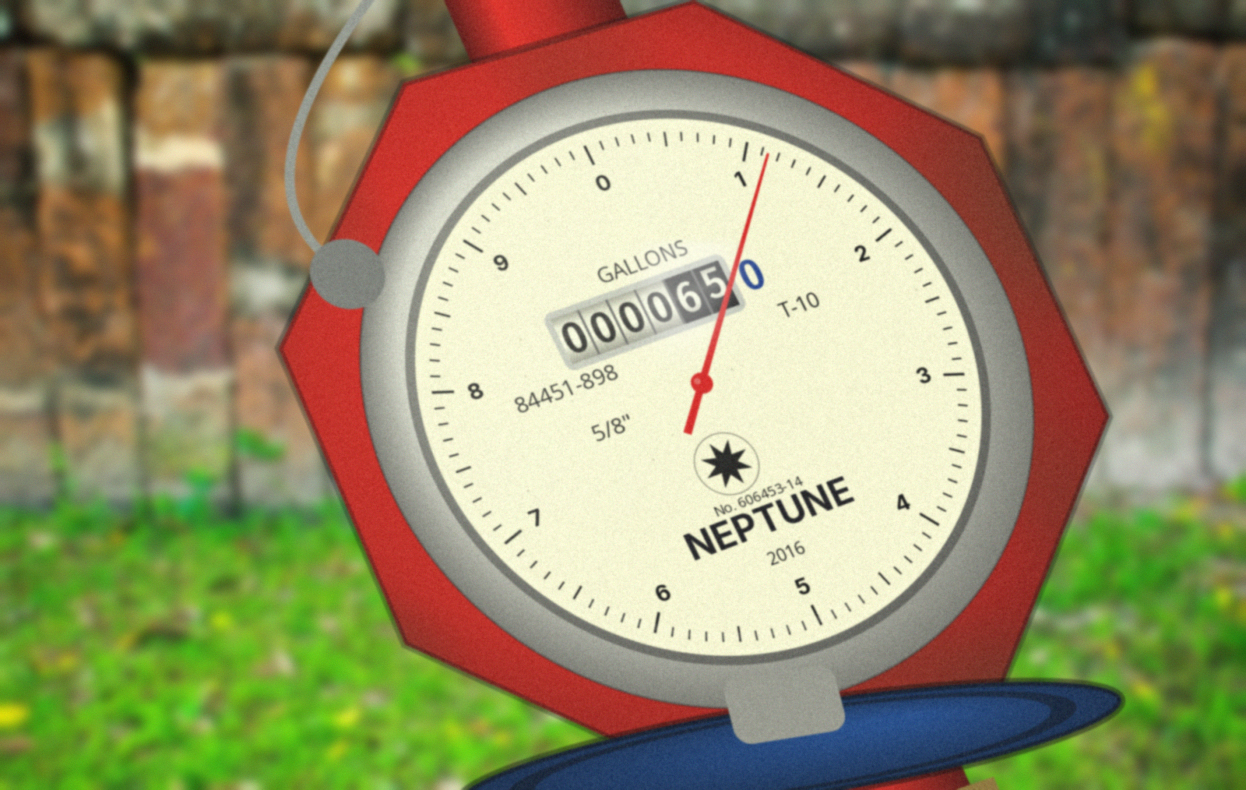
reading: 651.1,gal
